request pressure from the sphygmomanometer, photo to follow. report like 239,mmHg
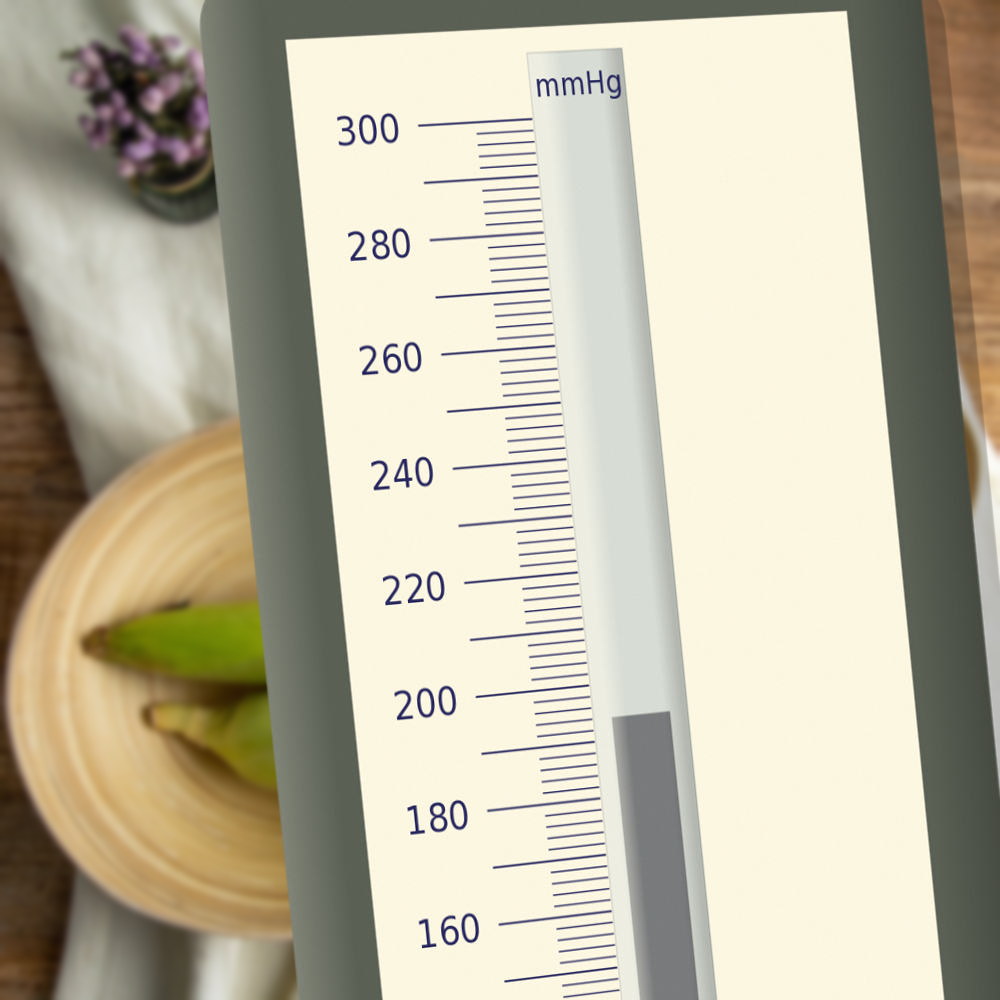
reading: 194,mmHg
